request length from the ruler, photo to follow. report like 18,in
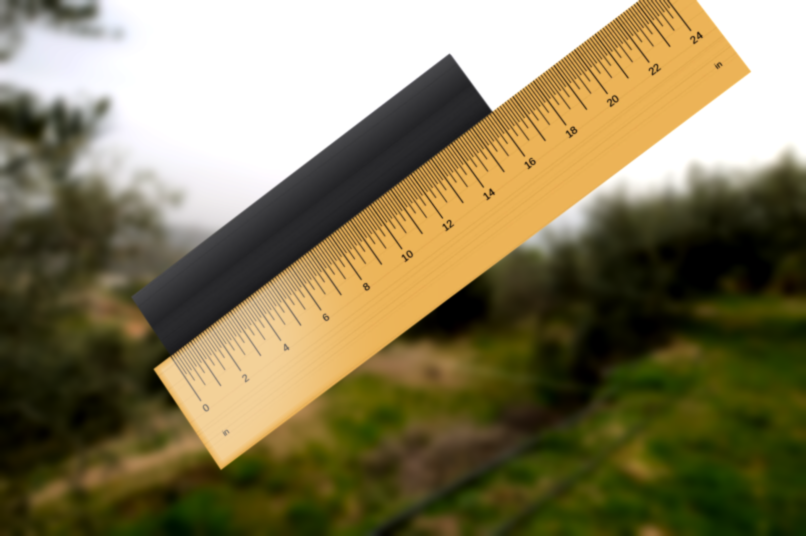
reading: 16,in
